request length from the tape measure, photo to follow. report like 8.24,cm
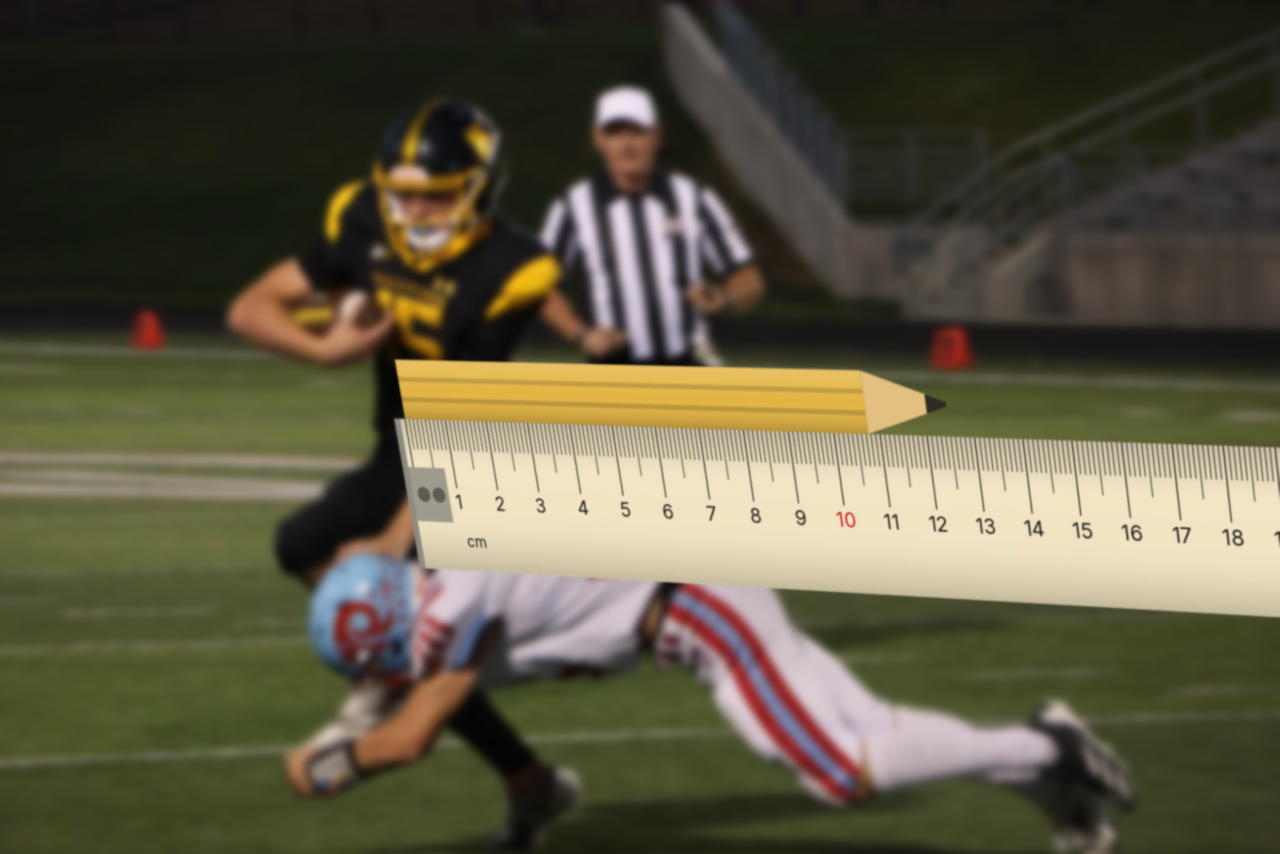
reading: 12.5,cm
